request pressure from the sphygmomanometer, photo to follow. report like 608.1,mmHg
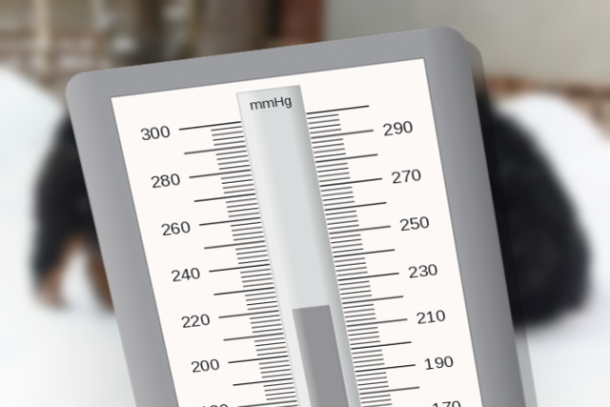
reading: 220,mmHg
